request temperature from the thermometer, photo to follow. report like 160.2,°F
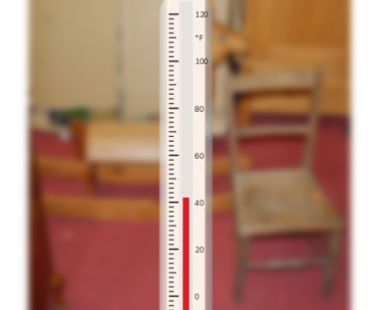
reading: 42,°F
